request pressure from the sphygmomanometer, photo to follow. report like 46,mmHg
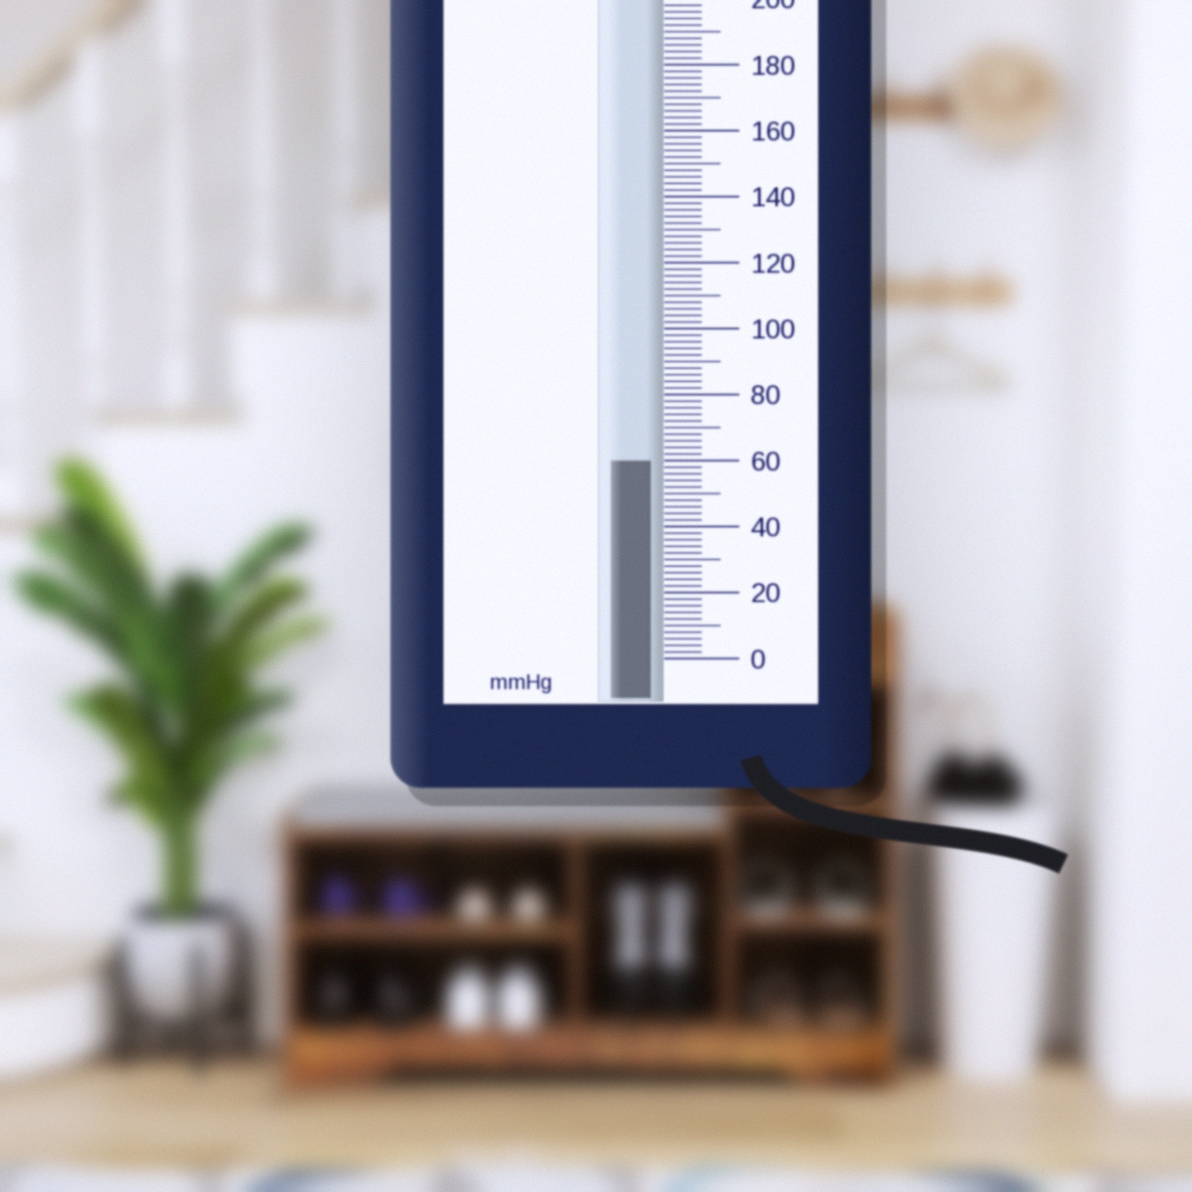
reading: 60,mmHg
